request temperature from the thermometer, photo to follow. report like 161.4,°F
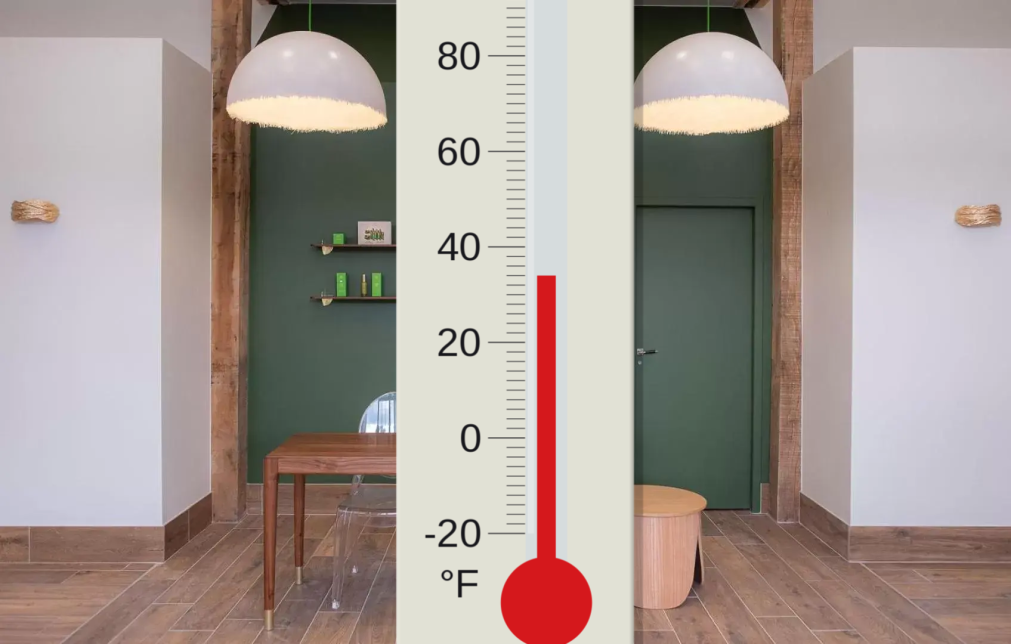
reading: 34,°F
